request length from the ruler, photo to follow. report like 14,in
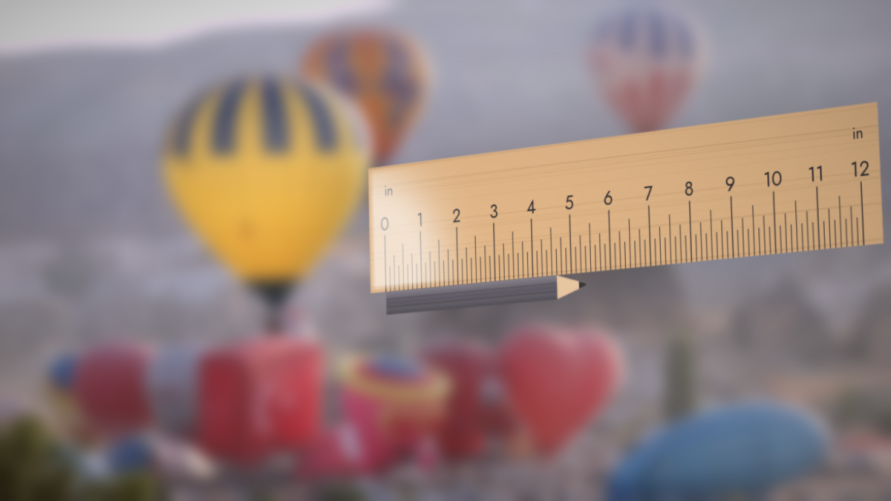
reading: 5.375,in
